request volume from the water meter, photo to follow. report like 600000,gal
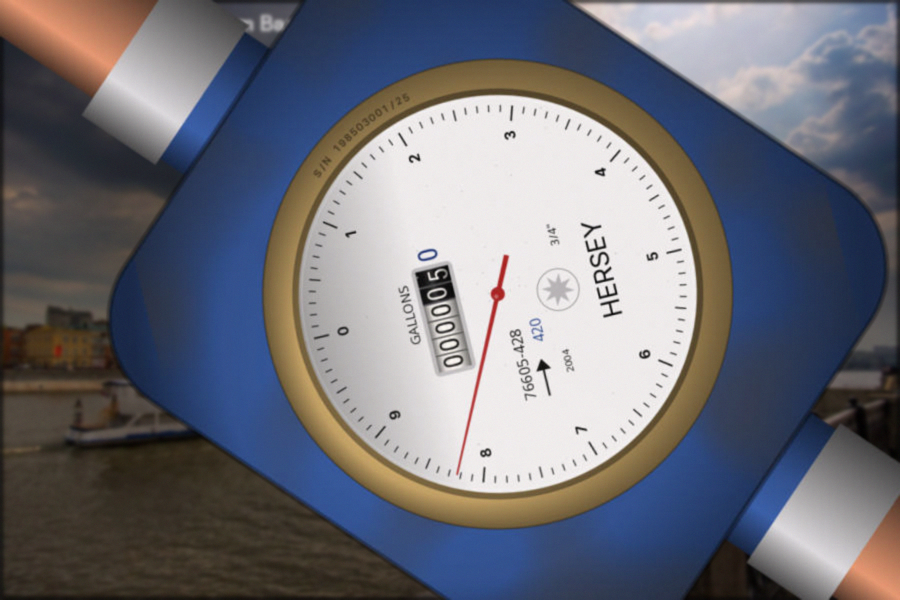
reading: 48.2,gal
